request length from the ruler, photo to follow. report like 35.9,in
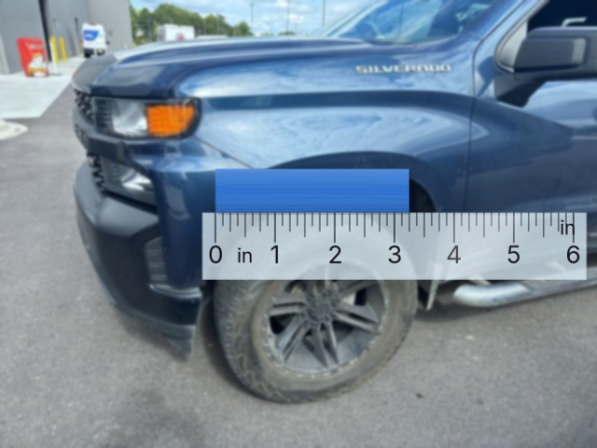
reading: 3.25,in
